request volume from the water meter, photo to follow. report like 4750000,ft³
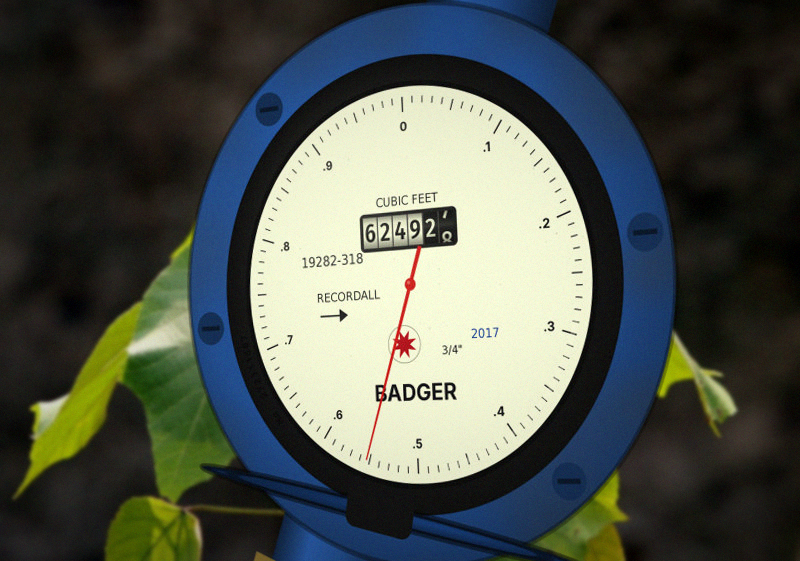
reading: 624927.55,ft³
